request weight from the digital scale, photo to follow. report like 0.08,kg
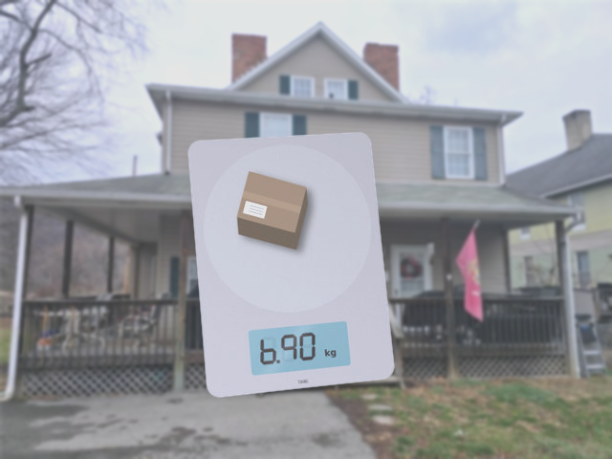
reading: 6.90,kg
